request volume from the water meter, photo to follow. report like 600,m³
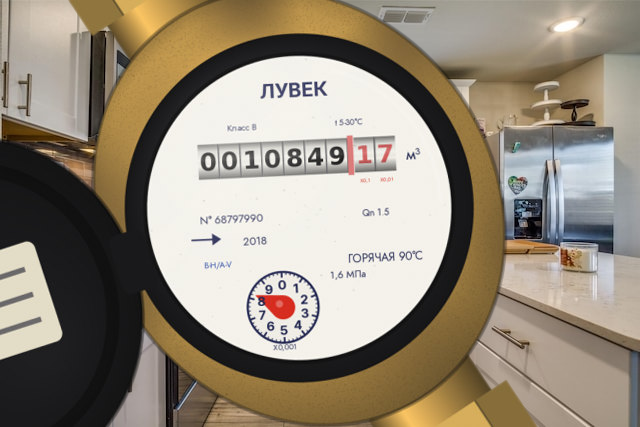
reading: 10849.178,m³
